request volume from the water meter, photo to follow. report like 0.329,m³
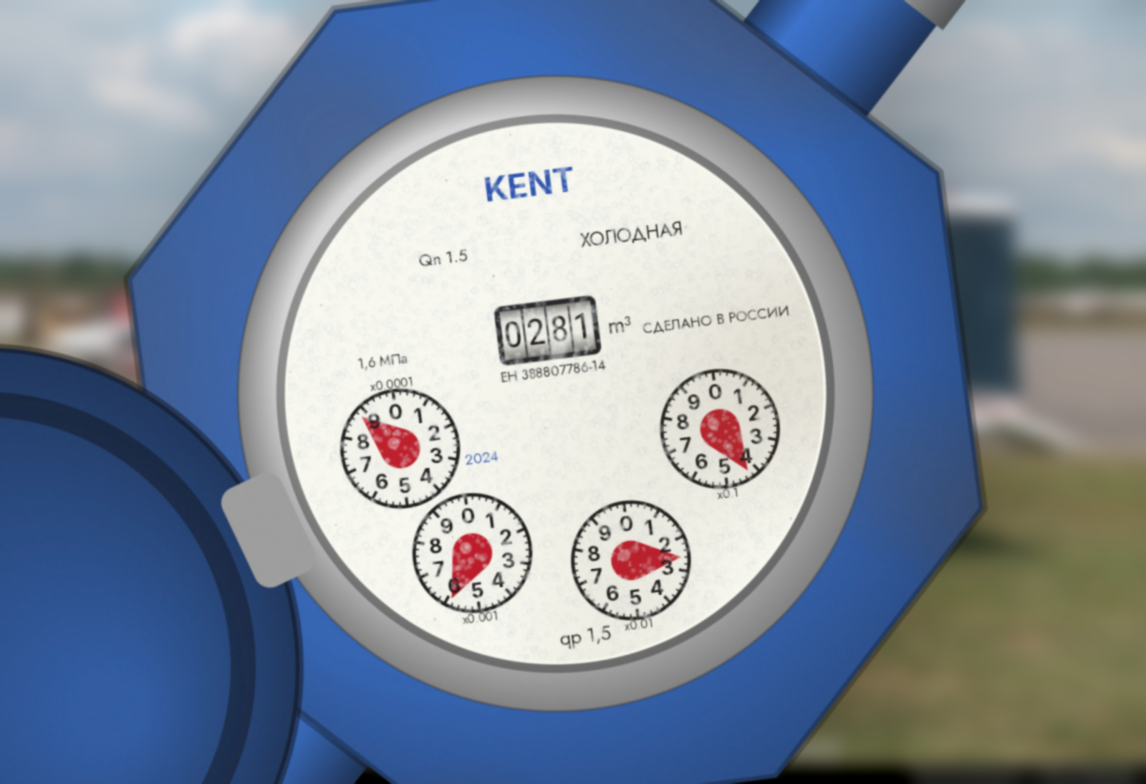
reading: 281.4258,m³
